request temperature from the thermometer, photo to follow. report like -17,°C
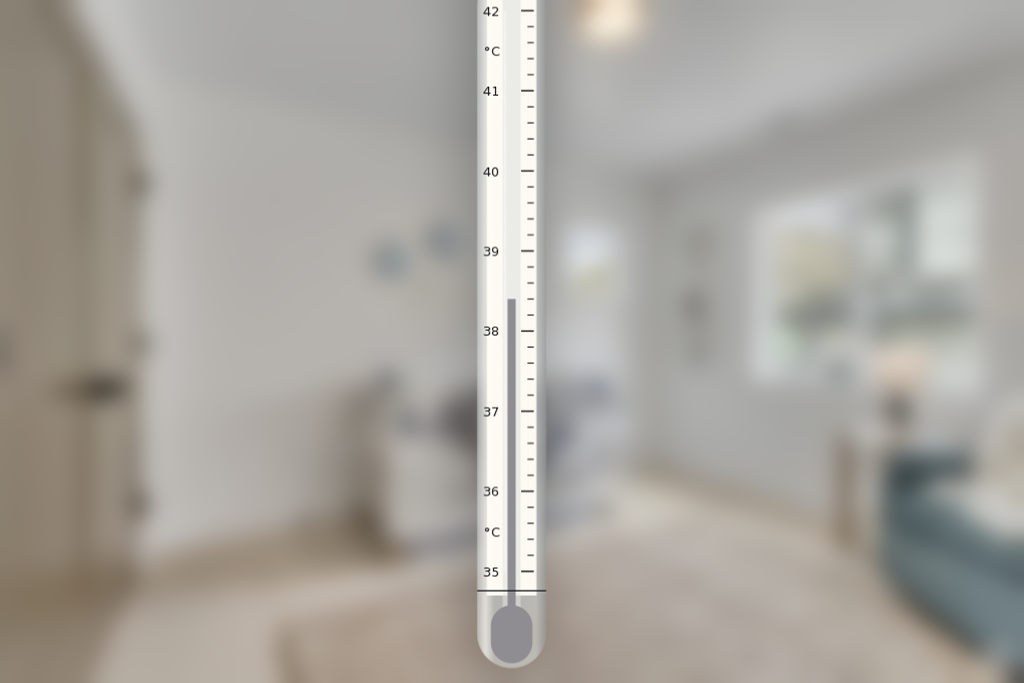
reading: 38.4,°C
